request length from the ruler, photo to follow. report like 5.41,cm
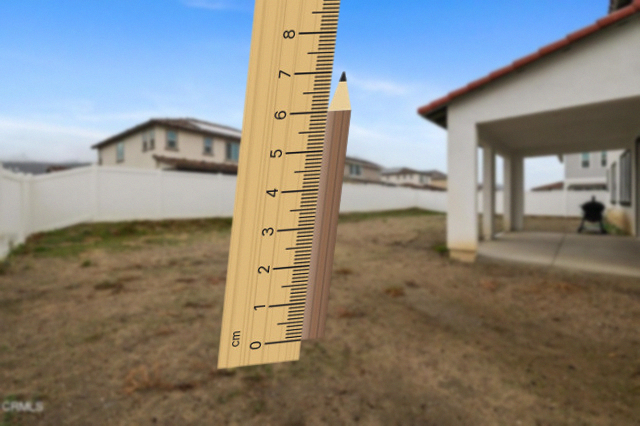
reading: 7,cm
